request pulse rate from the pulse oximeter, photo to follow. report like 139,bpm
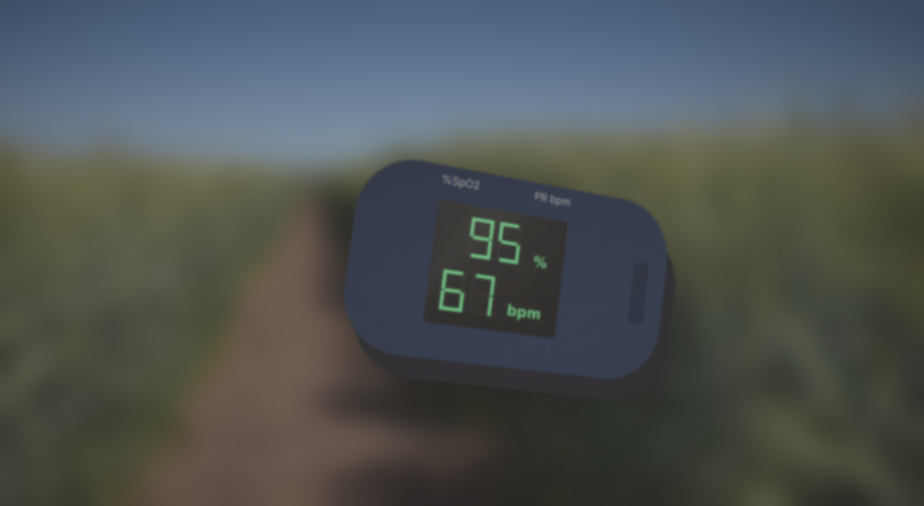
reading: 67,bpm
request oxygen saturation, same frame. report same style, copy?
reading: 95,%
